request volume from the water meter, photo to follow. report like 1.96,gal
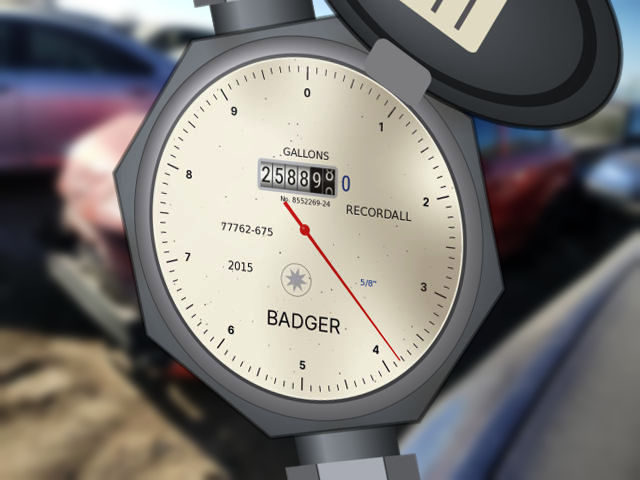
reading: 2588983.8,gal
